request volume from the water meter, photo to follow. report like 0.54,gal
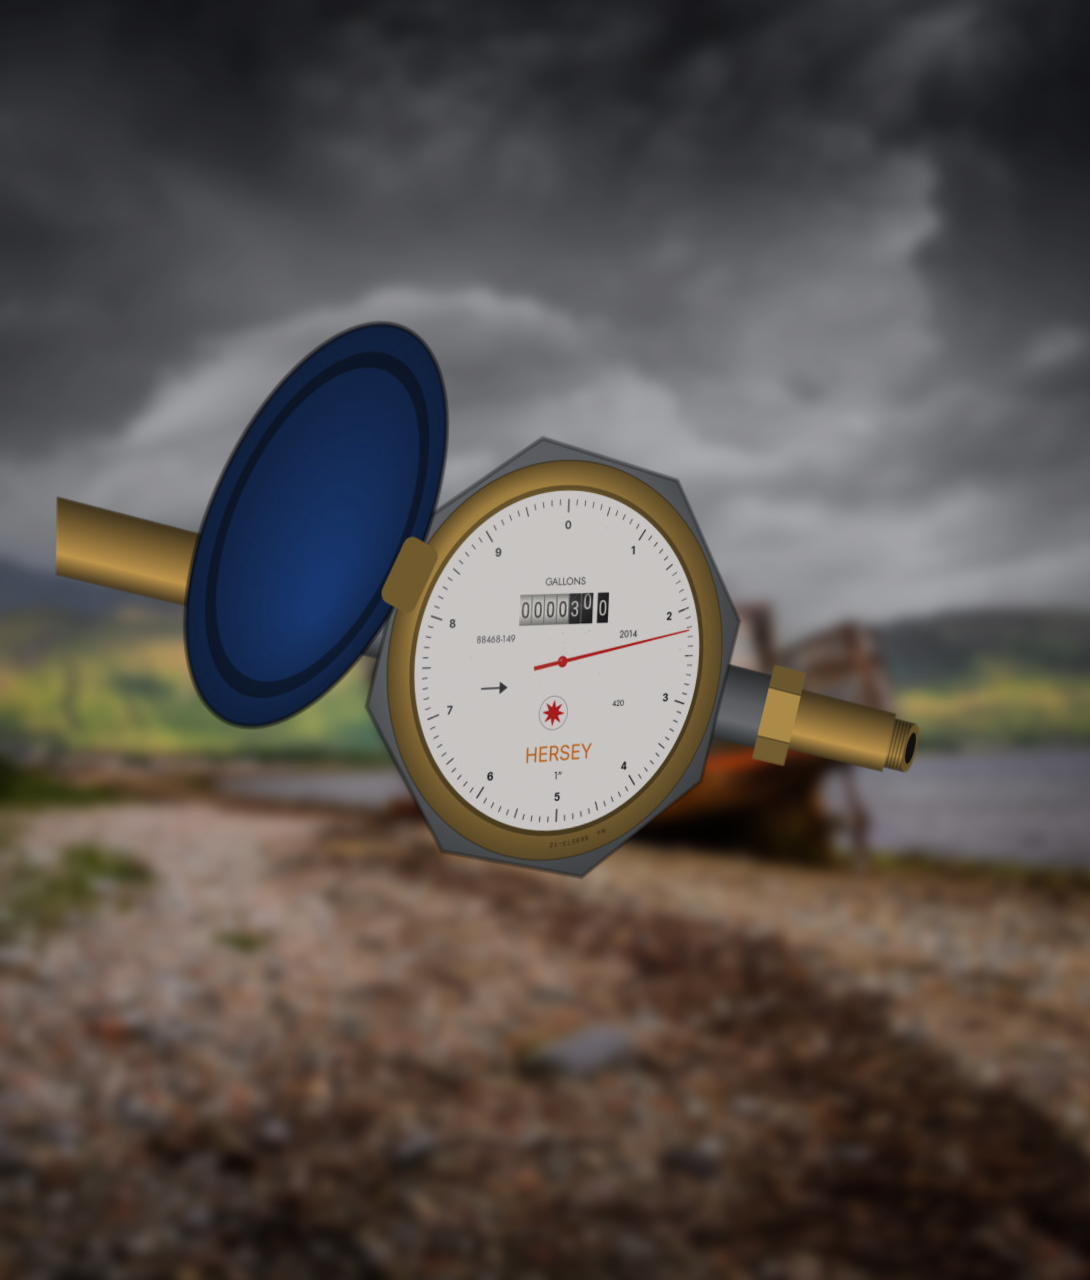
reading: 302.2,gal
